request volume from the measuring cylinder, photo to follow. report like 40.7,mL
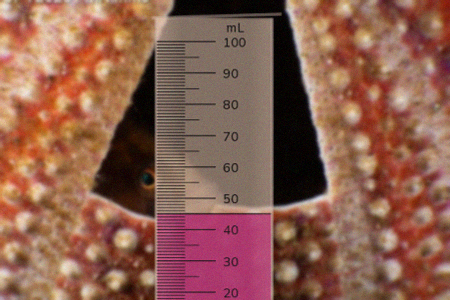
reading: 45,mL
